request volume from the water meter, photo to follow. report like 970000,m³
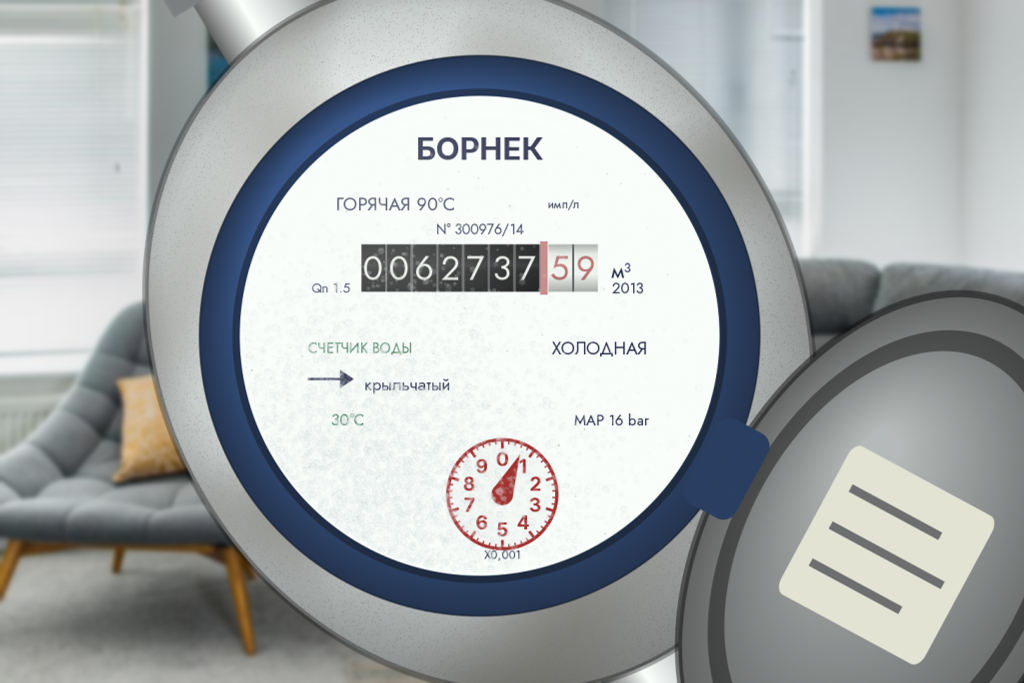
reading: 62737.590,m³
